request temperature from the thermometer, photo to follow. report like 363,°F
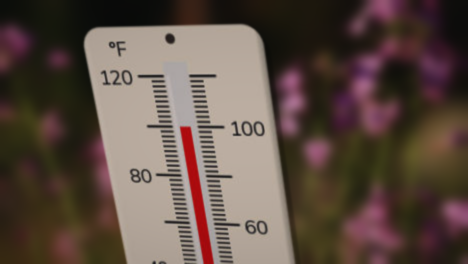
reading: 100,°F
